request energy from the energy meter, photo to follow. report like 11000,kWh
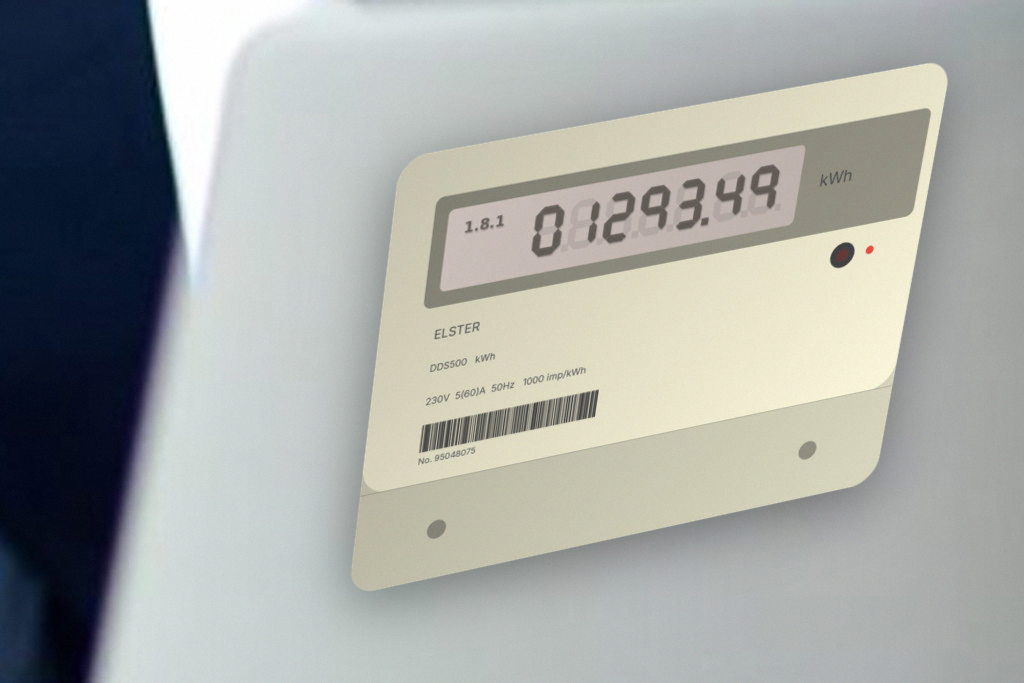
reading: 1293.49,kWh
